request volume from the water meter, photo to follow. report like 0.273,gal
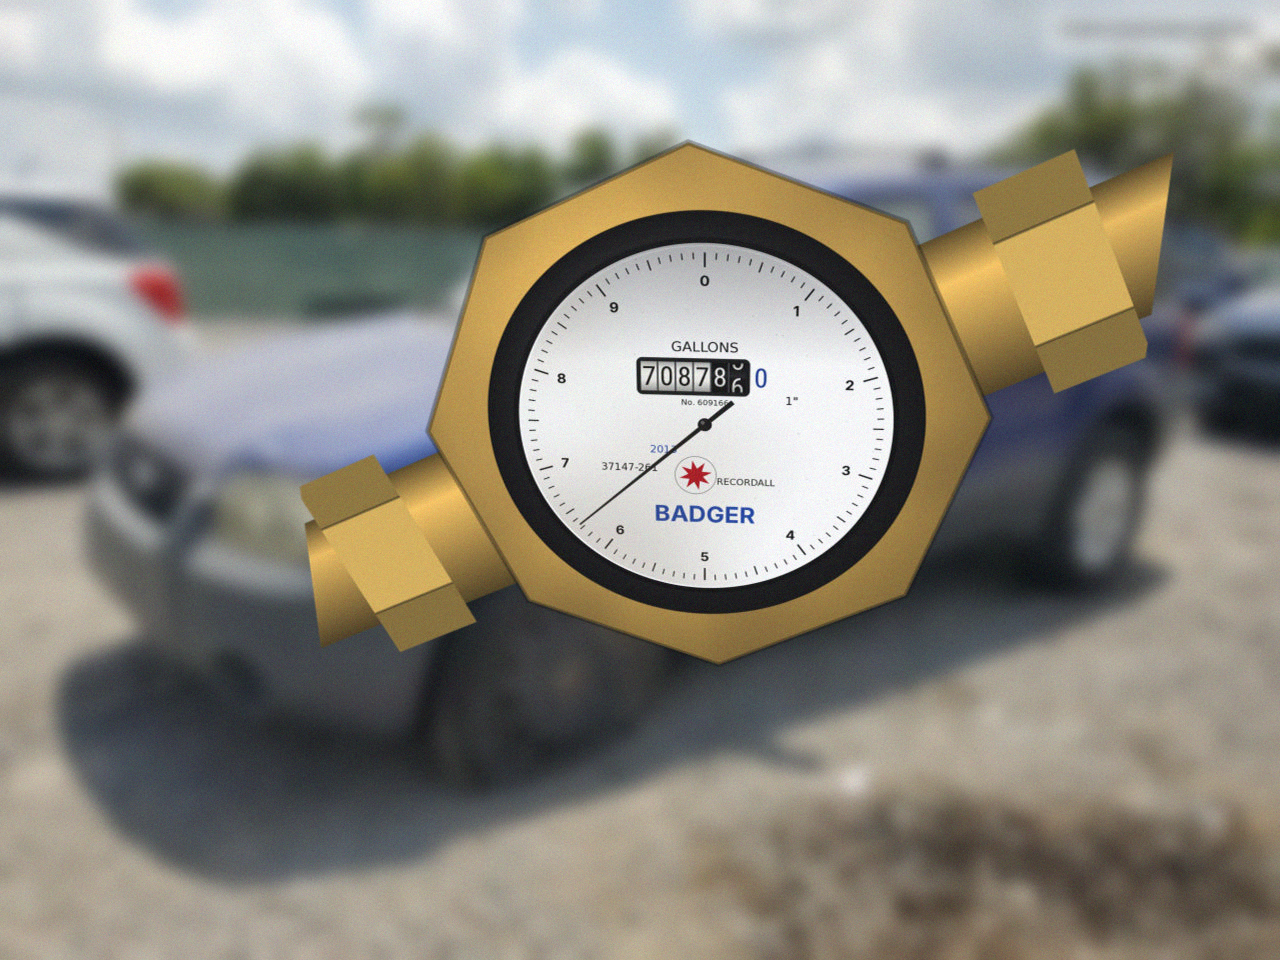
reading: 7087856.3,gal
